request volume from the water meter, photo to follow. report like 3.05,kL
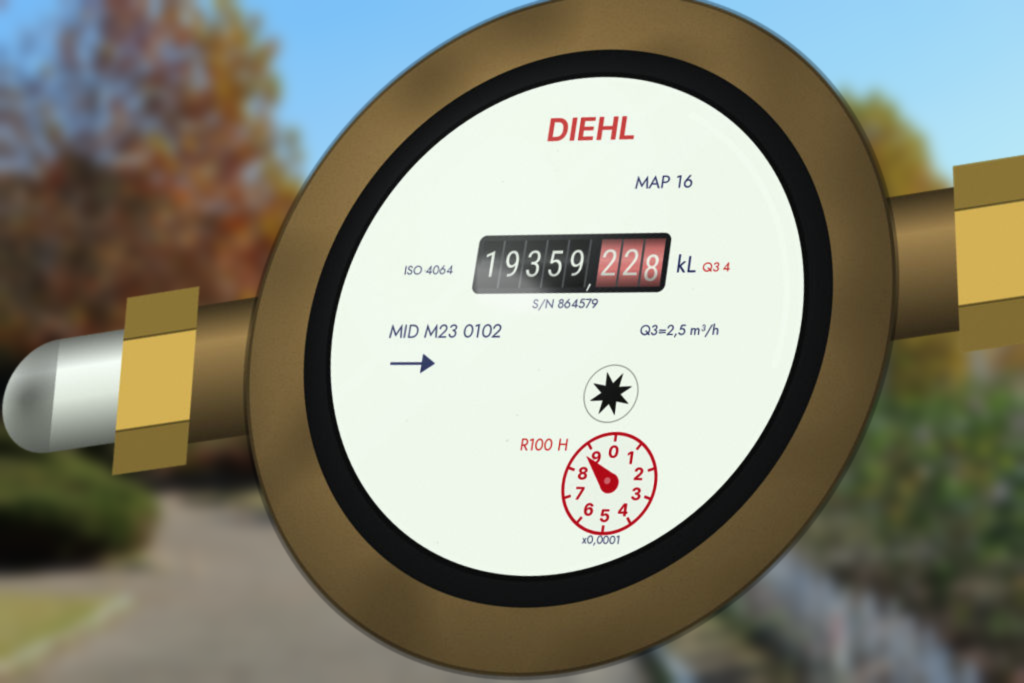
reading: 19359.2278,kL
